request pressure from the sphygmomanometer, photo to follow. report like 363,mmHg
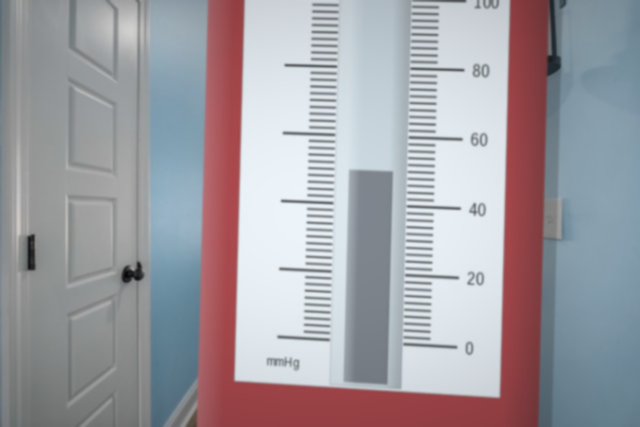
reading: 50,mmHg
